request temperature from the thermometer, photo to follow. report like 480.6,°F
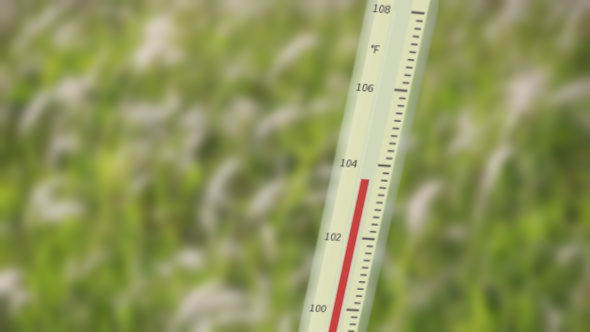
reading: 103.6,°F
